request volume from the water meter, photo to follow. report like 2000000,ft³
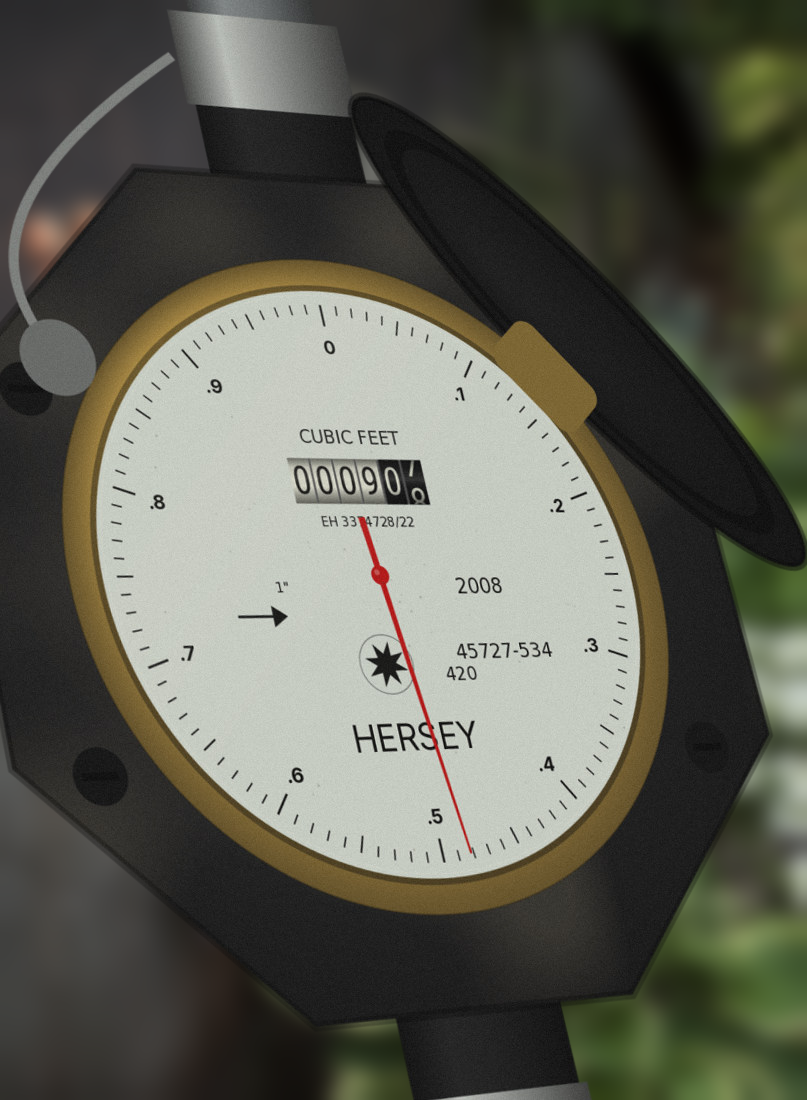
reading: 907.48,ft³
